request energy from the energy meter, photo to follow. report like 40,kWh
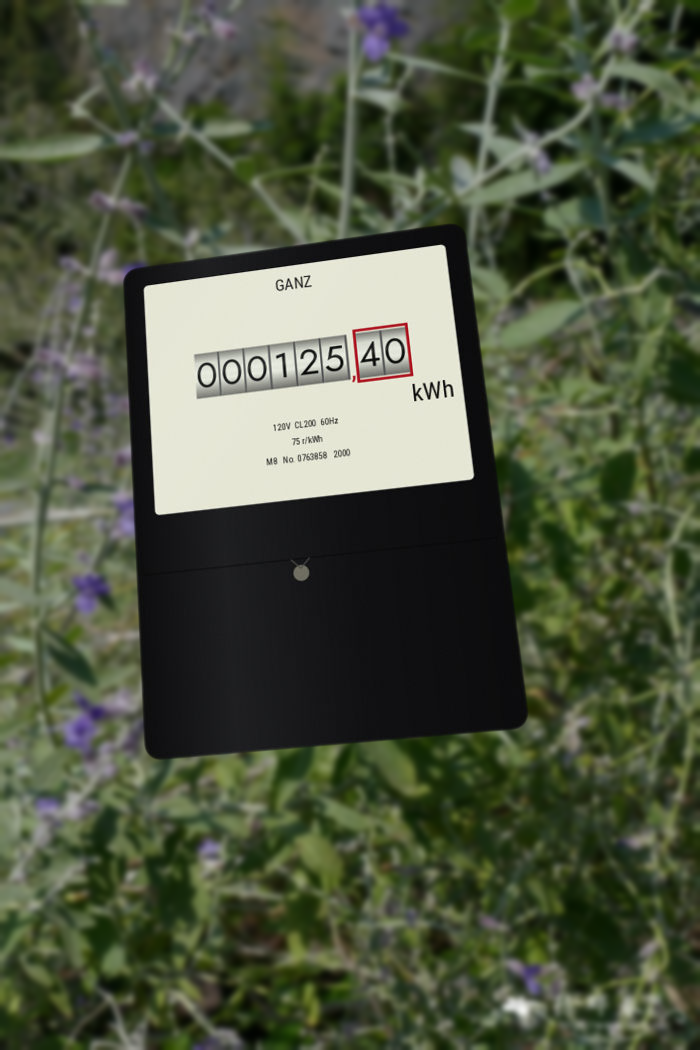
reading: 125.40,kWh
